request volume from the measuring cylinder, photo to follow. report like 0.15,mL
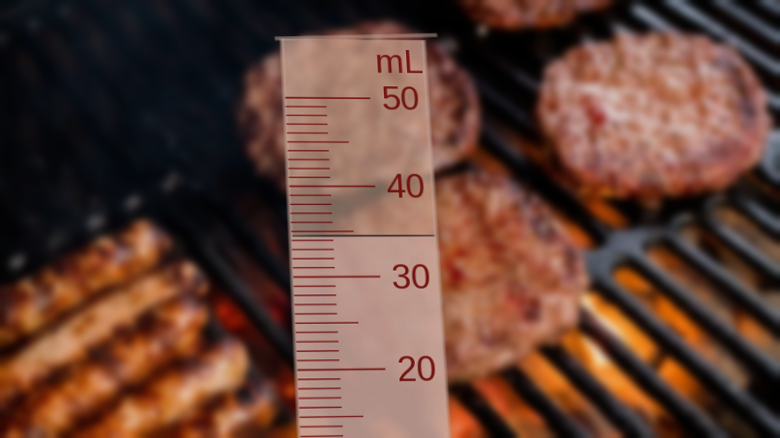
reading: 34.5,mL
